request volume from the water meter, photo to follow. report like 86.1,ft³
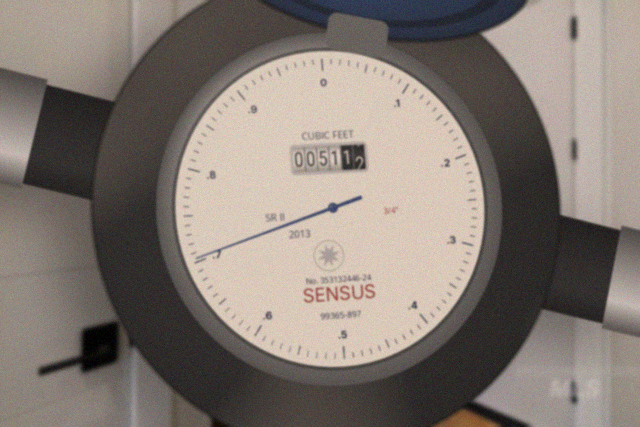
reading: 5111.70,ft³
